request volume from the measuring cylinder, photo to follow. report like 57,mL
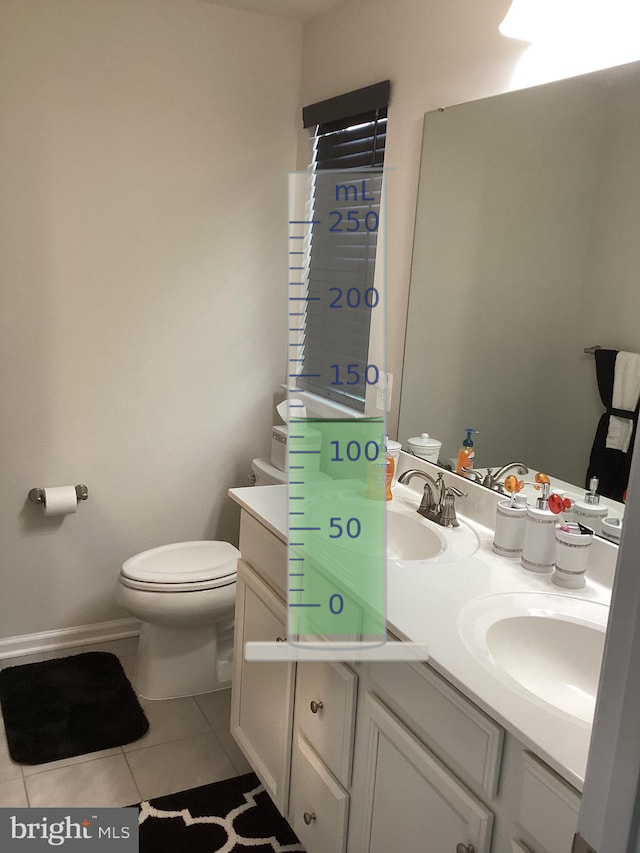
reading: 120,mL
